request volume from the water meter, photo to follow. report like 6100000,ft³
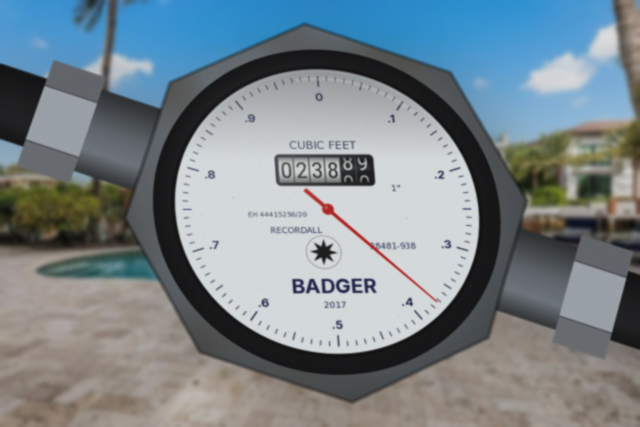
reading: 23889.37,ft³
